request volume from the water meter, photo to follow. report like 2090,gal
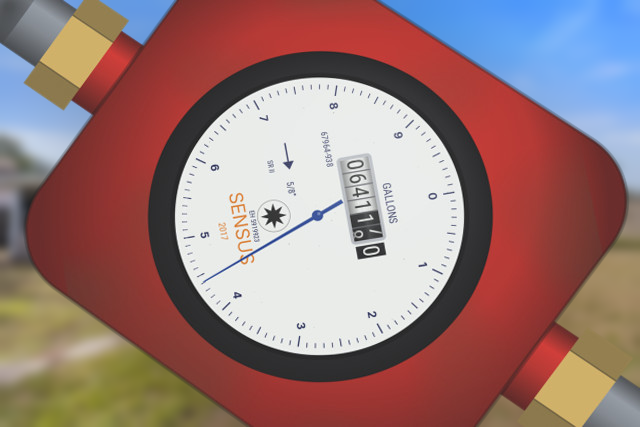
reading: 641174.4,gal
